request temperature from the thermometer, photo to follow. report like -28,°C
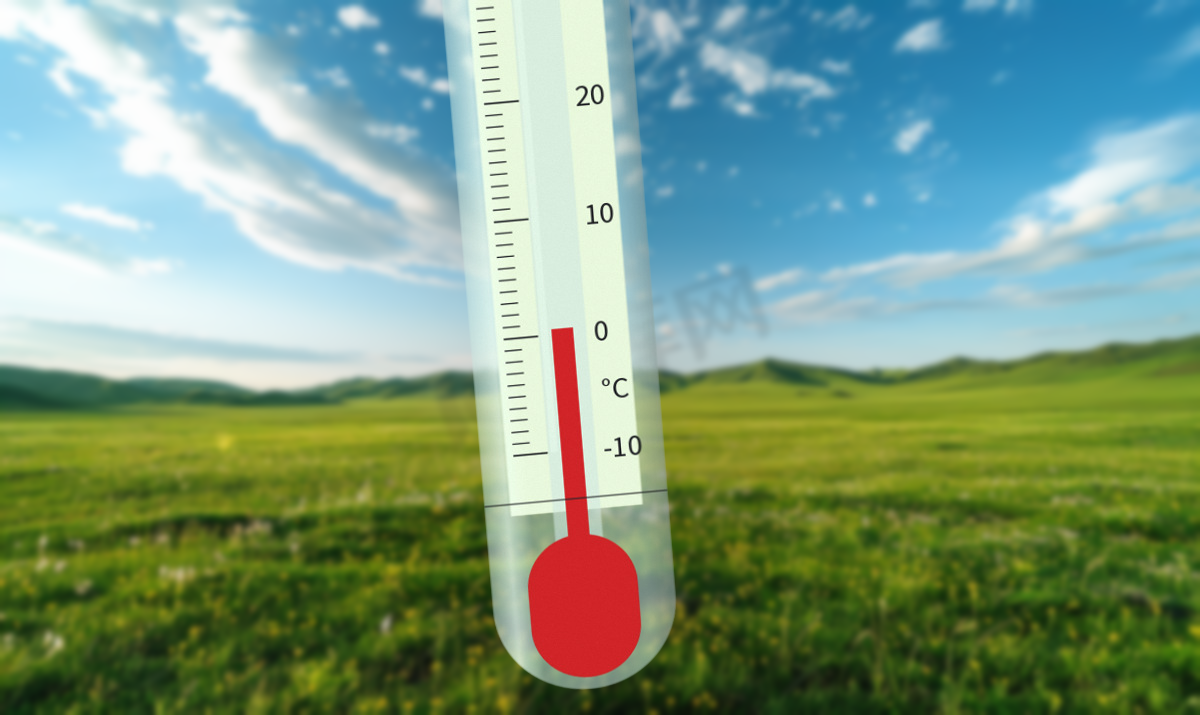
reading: 0.5,°C
